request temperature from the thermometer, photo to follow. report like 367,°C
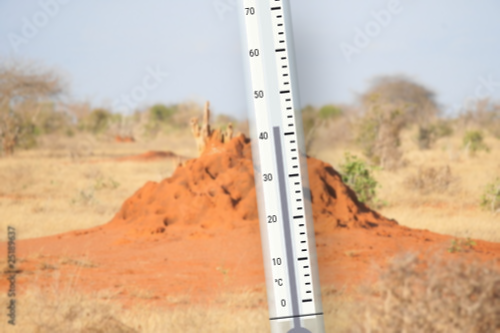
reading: 42,°C
